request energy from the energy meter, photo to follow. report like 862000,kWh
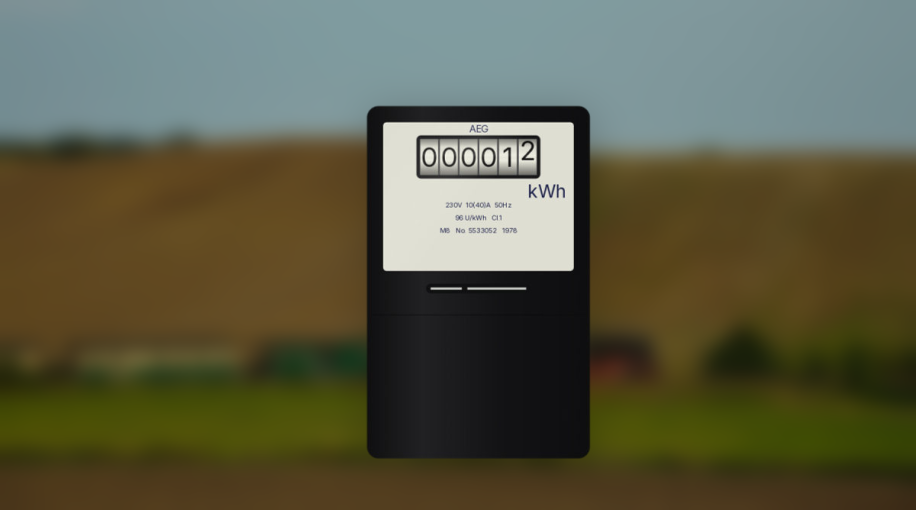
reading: 12,kWh
